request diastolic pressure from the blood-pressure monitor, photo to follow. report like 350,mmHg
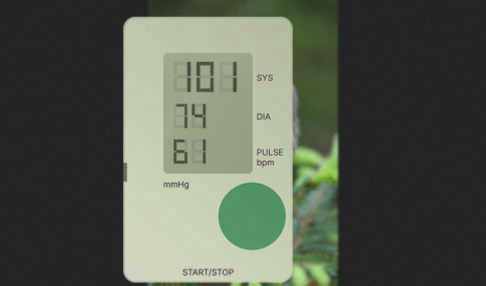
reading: 74,mmHg
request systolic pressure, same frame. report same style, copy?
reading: 101,mmHg
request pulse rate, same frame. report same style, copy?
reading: 61,bpm
